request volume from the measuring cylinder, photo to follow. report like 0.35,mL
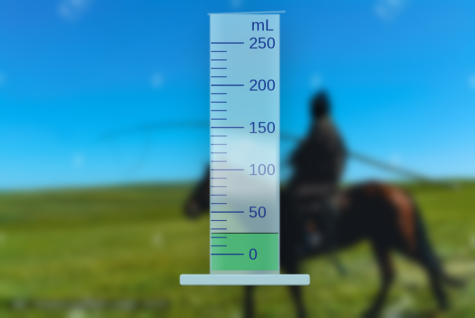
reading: 25,mL
